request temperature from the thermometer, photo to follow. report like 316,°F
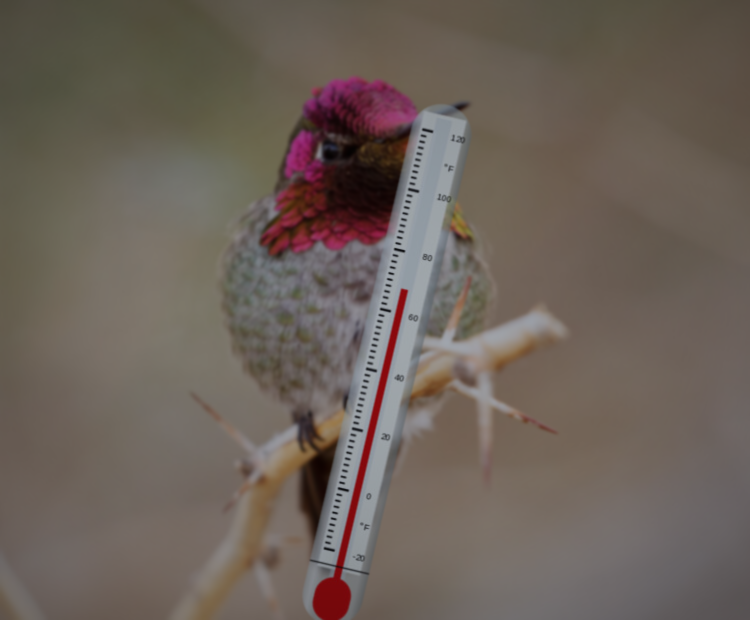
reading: 68,°F
